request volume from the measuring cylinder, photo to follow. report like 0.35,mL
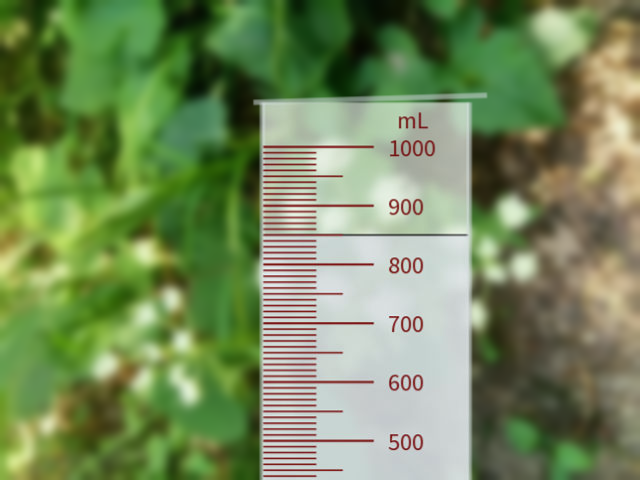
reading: 850,mL
